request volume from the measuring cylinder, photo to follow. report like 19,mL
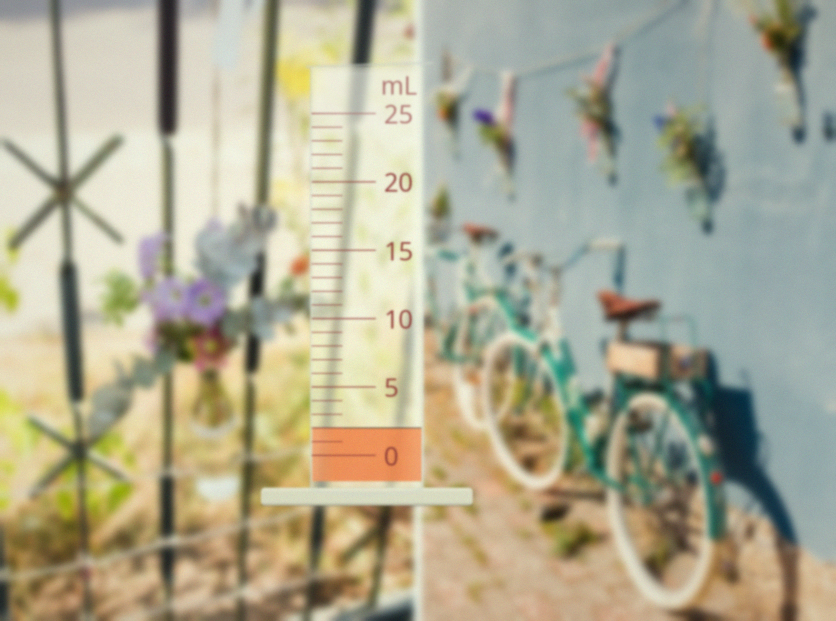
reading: 2,mL
